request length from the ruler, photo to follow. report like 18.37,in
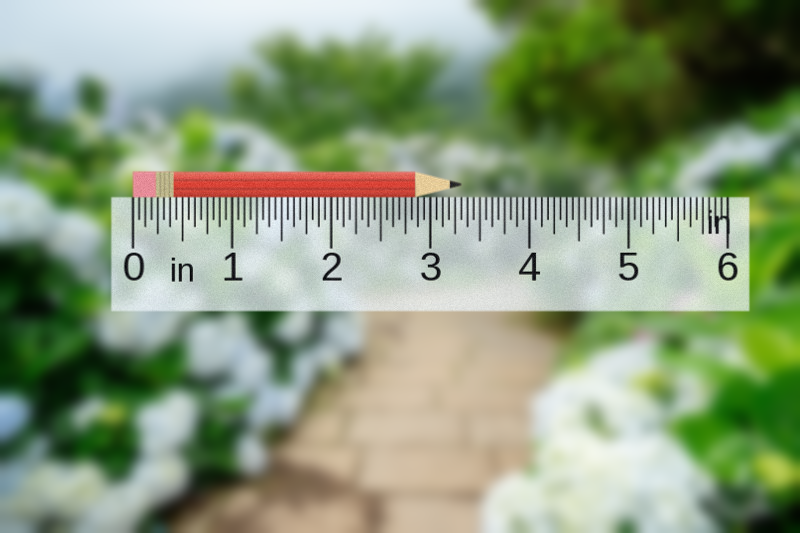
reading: 3.3125,in
